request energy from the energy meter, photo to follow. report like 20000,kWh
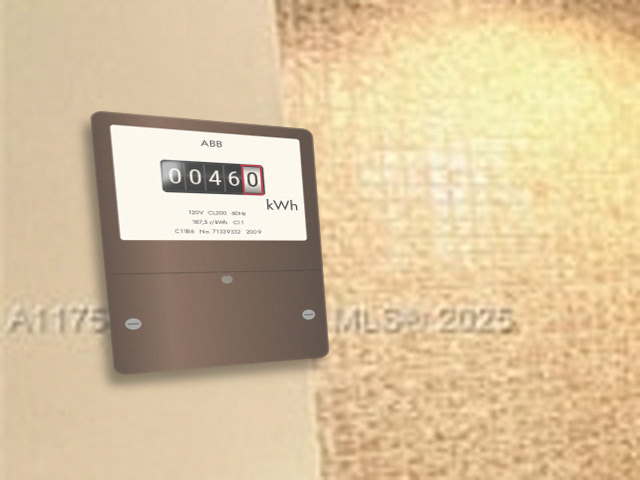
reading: 46.0,kWh
